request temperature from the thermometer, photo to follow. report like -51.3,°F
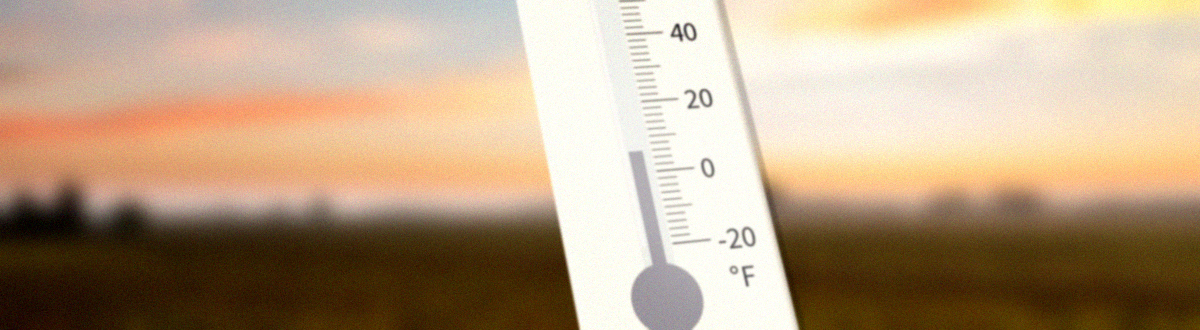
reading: 6,°F
